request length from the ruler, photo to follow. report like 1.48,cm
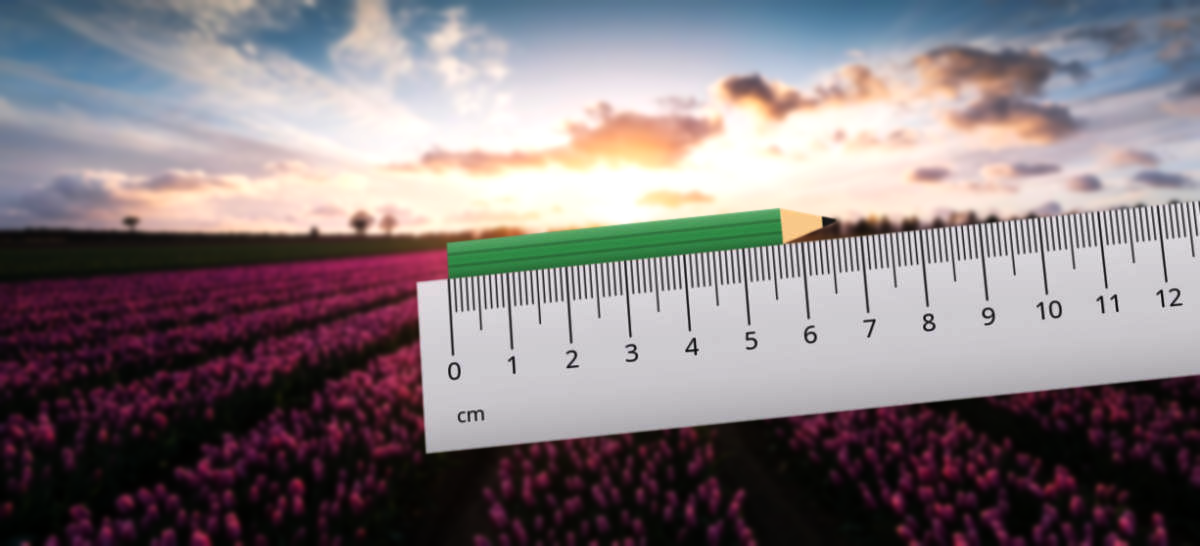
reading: 6.6,cm
